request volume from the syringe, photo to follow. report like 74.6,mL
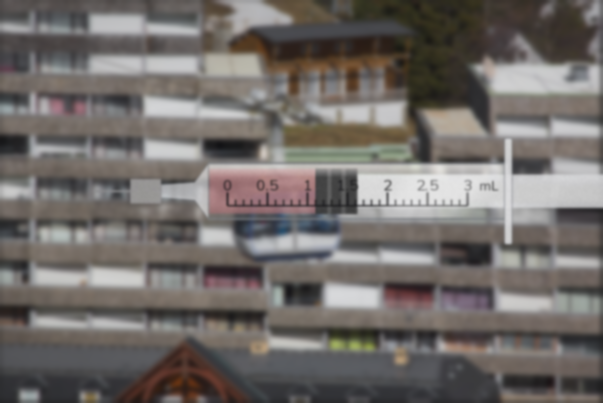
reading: 1.1,mL
